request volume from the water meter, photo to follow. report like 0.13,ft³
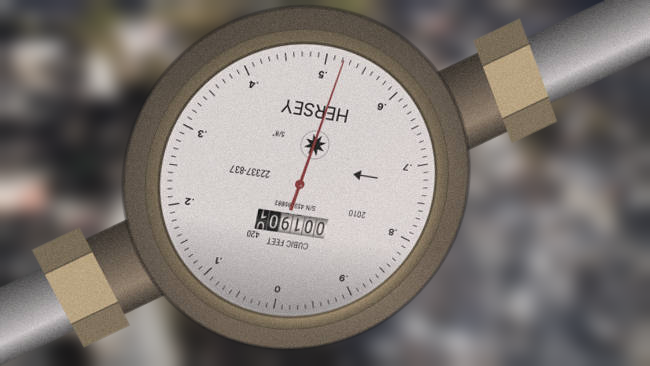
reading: 1900.52,ft³
